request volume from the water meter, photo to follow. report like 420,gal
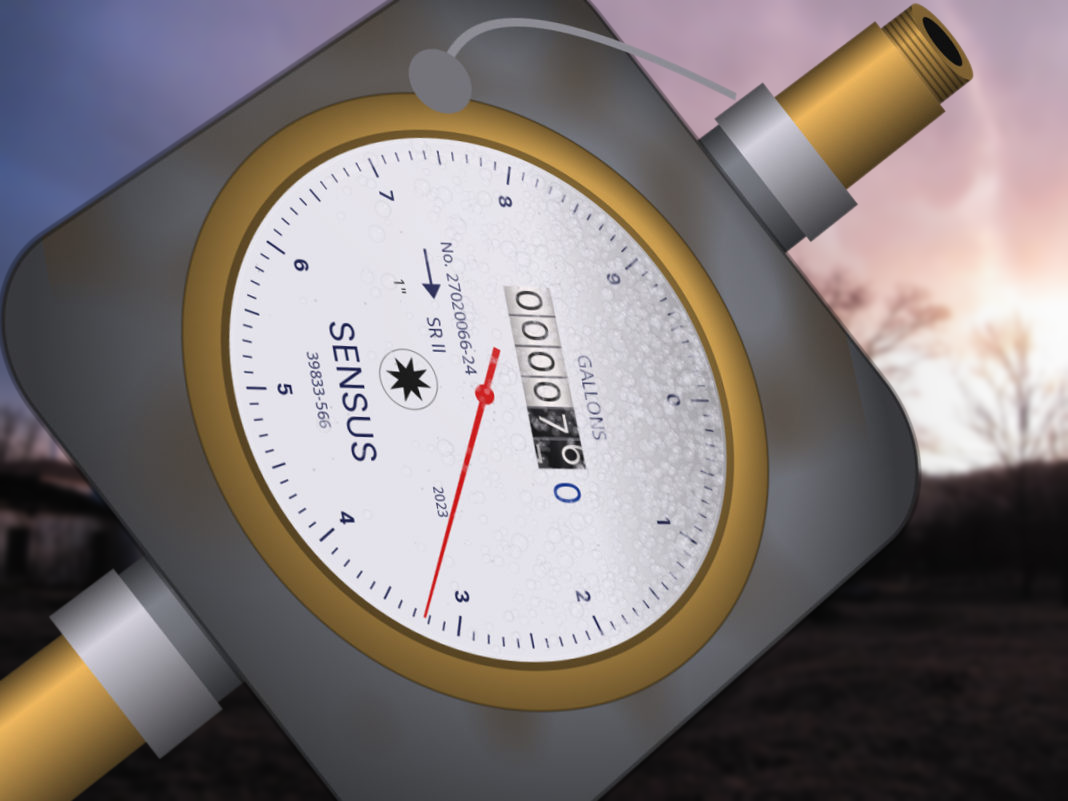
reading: 763.2,gal
